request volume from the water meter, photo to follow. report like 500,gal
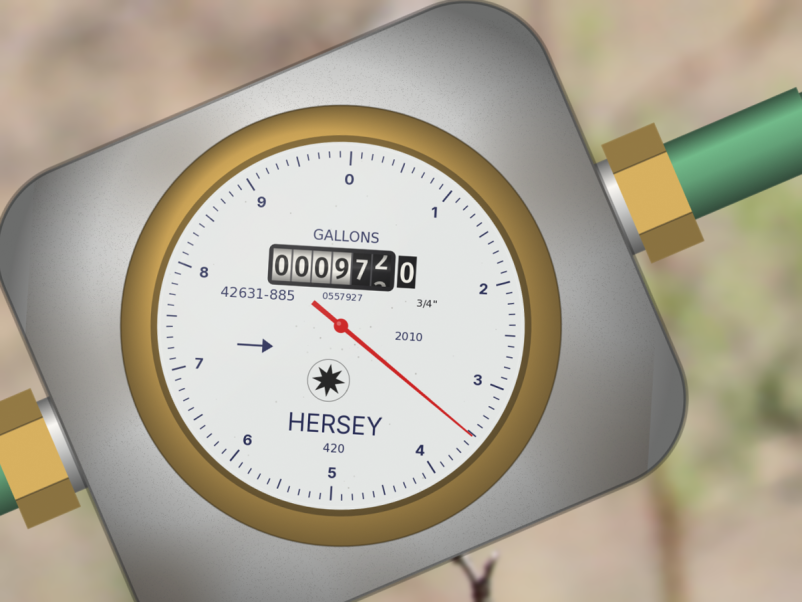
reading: 9723.5,gal
